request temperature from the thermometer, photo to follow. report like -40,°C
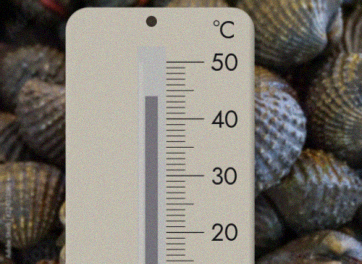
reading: 44,°C
